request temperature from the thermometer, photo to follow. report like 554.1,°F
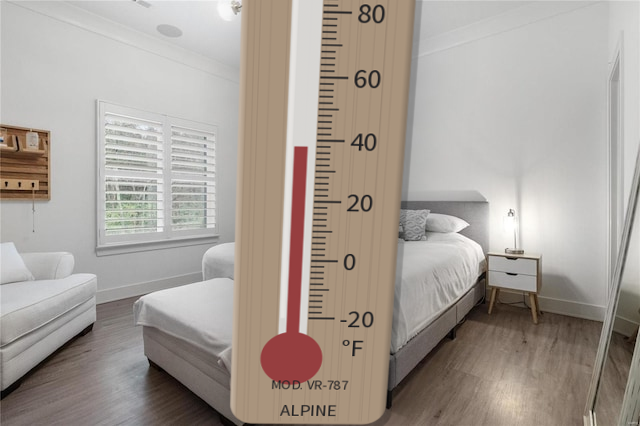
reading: 38,°F
